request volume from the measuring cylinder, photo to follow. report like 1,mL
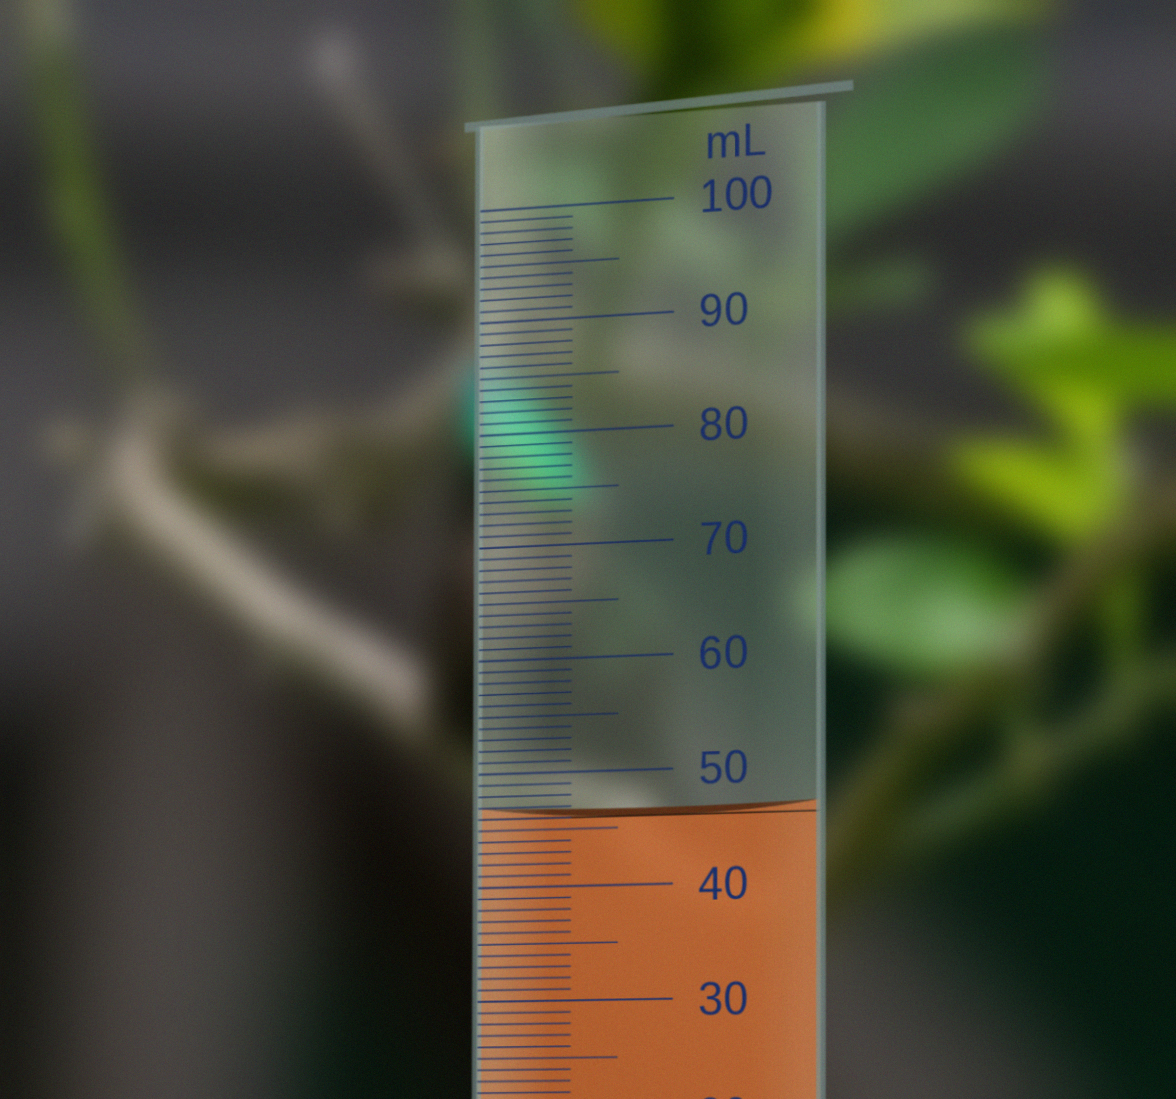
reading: 46,mL
